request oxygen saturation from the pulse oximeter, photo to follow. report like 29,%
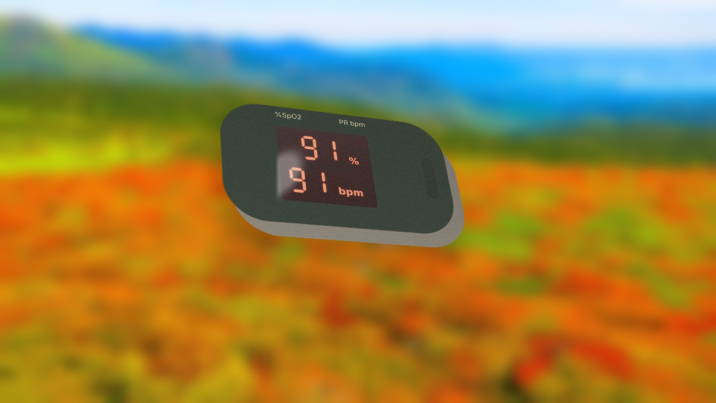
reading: 91,%
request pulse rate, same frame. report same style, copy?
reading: 91,bpm
